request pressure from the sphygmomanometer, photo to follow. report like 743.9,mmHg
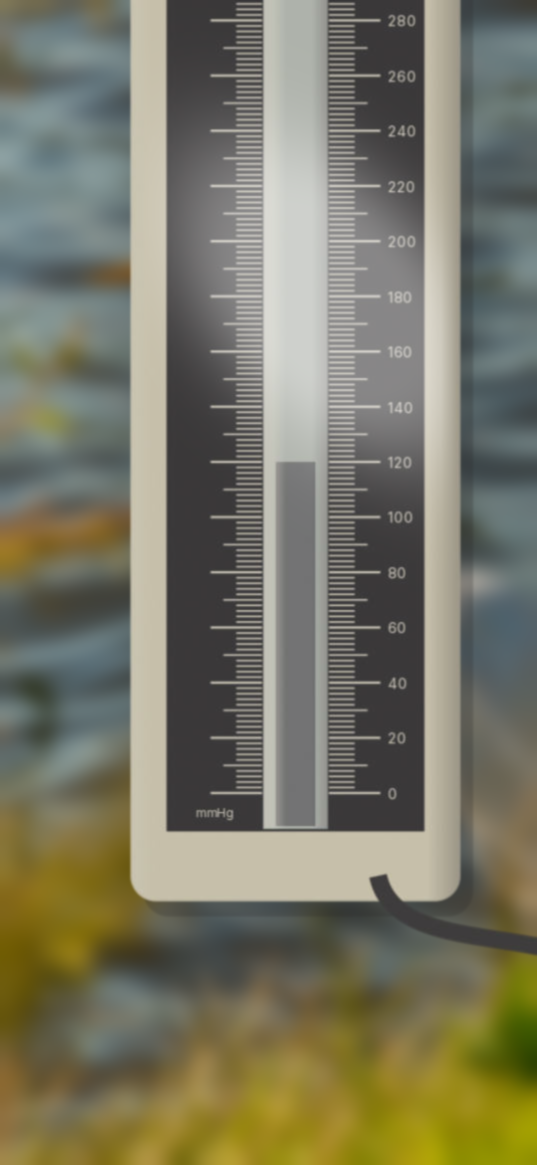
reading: 120,mmHg
